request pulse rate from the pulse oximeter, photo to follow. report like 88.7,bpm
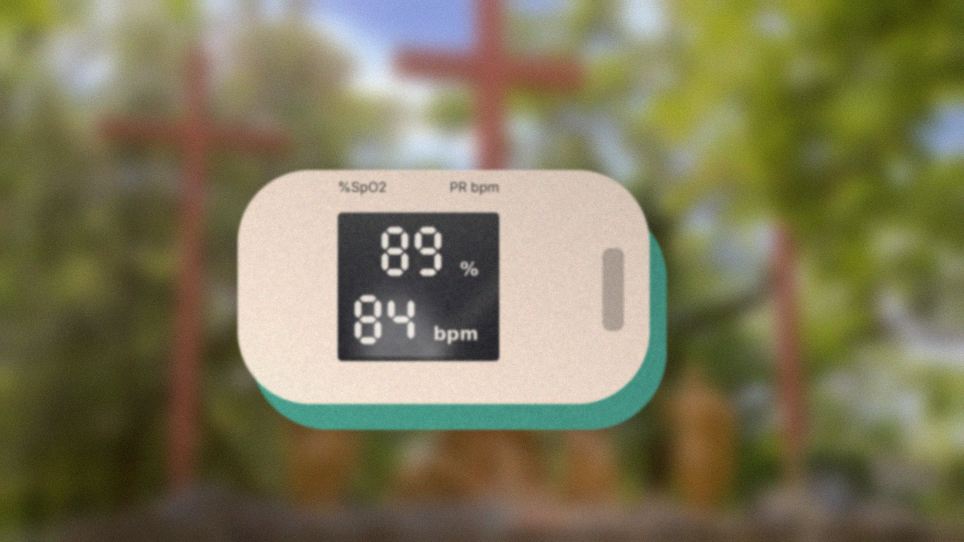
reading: 84,bpm
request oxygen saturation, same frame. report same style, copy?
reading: 89,%
